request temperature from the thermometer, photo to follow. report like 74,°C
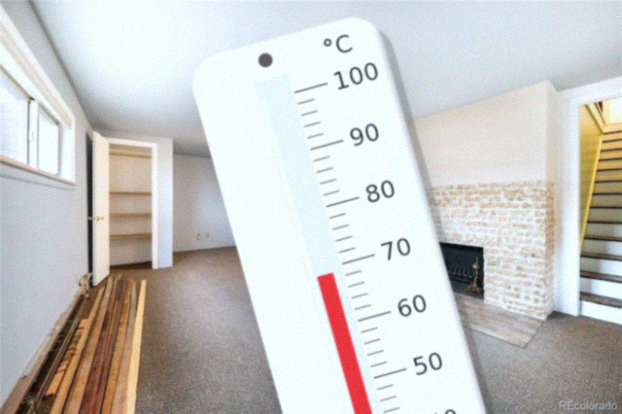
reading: 69,°C
